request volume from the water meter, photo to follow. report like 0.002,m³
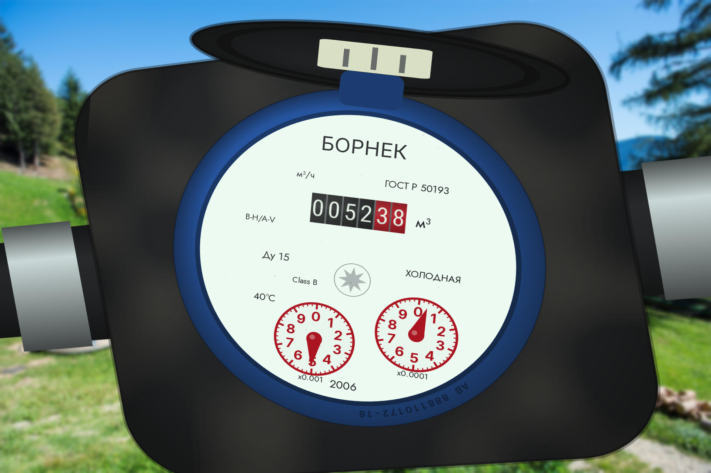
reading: 52.3850,m³
